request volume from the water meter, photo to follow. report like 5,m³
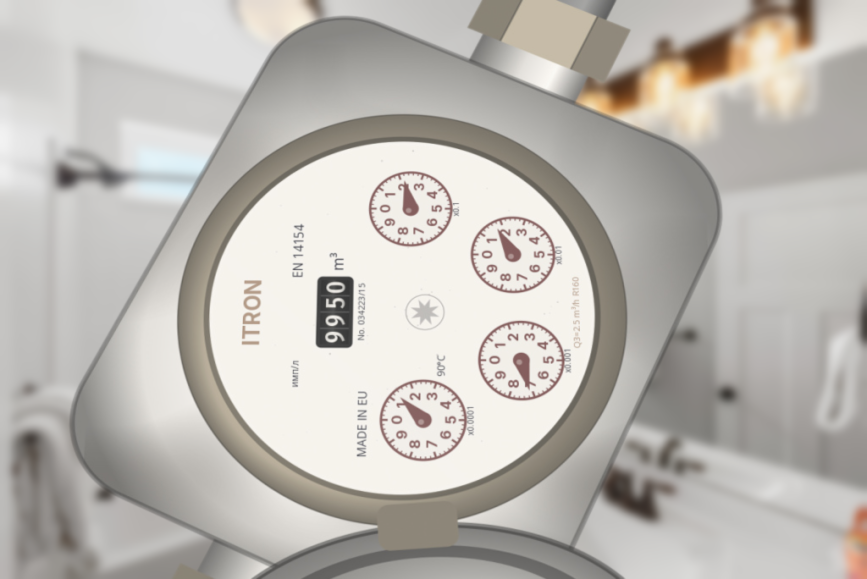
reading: 9950.2171,m³
